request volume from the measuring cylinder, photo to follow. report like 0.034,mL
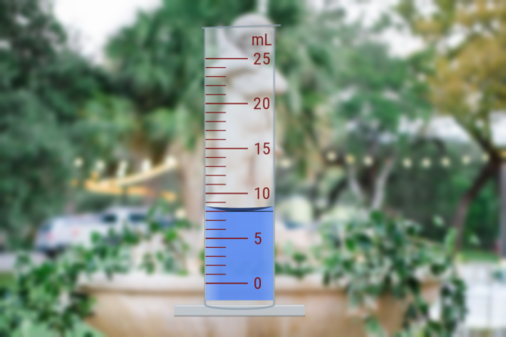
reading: 8,mL
